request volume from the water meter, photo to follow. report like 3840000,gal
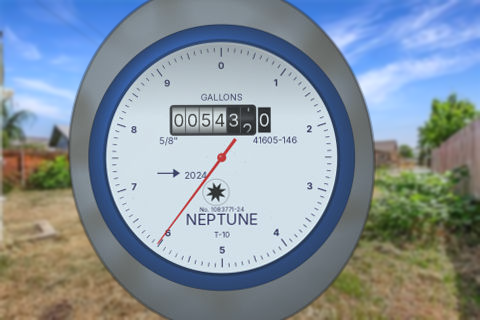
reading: 54316.0,gal
